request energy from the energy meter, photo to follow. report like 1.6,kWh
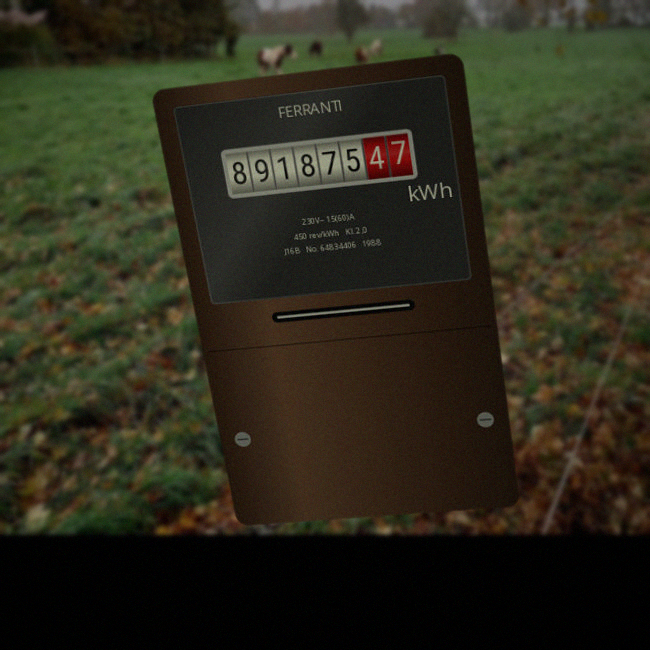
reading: 891875.47,kWh
